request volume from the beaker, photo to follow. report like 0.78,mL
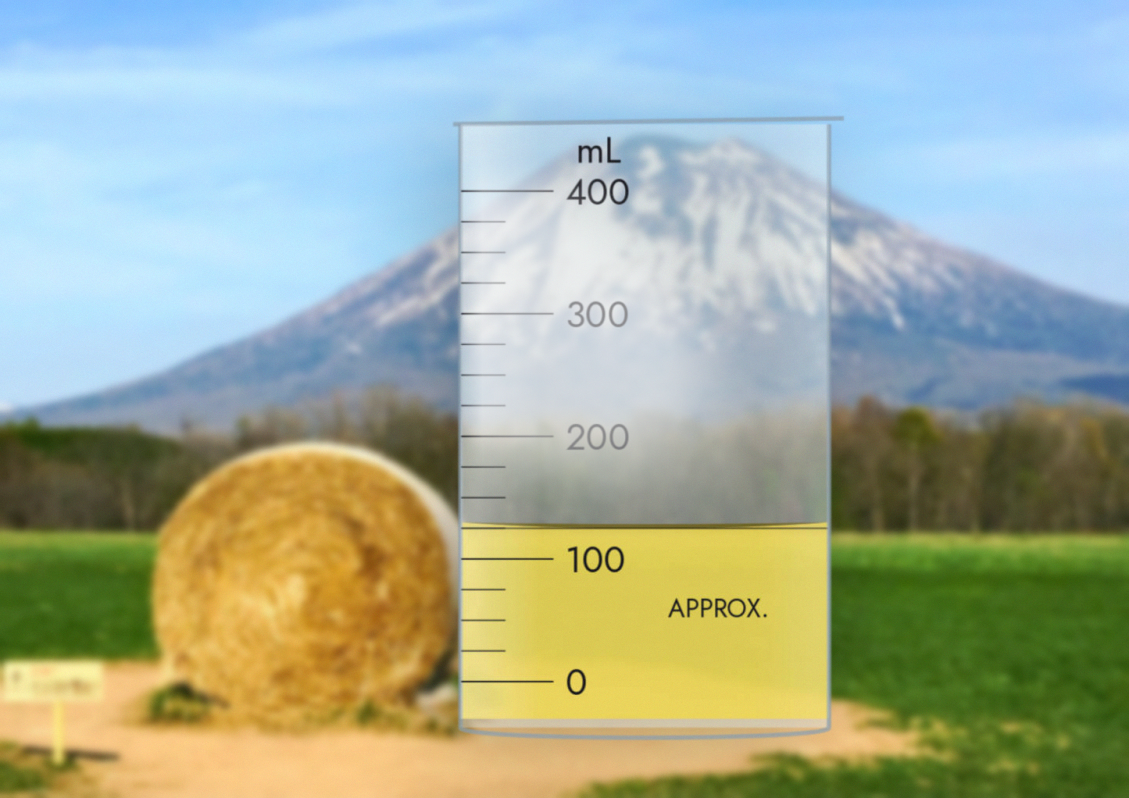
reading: 125,mL
